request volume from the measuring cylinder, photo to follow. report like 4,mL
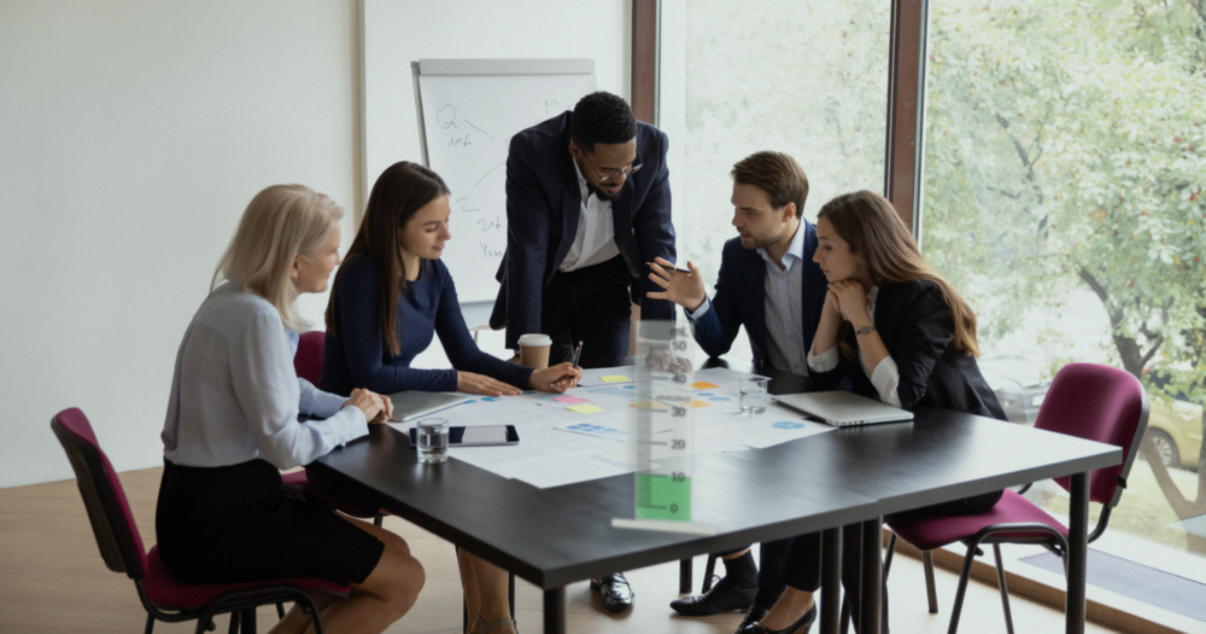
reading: 10,mL
